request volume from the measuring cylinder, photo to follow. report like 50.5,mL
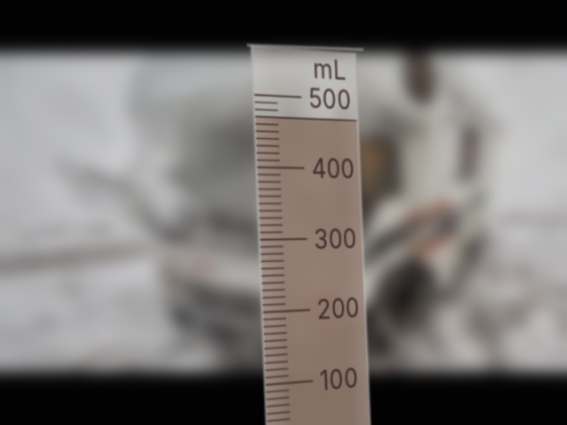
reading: 470,mL
